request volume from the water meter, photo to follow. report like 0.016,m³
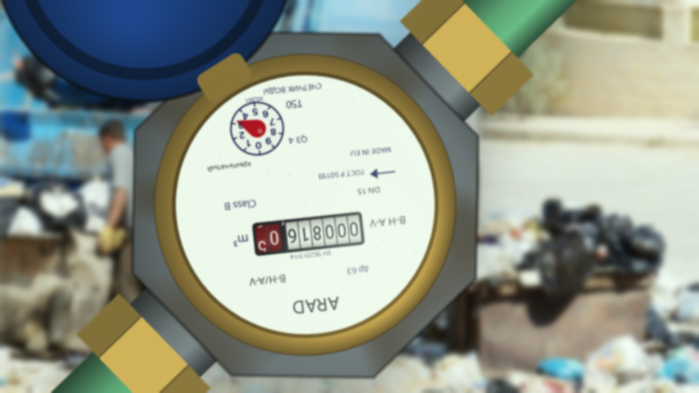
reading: 816.053,m³
